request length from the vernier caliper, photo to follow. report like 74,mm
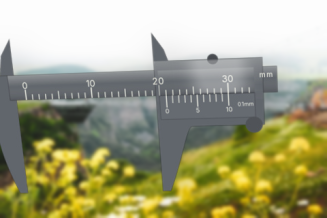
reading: 21.0,mm
